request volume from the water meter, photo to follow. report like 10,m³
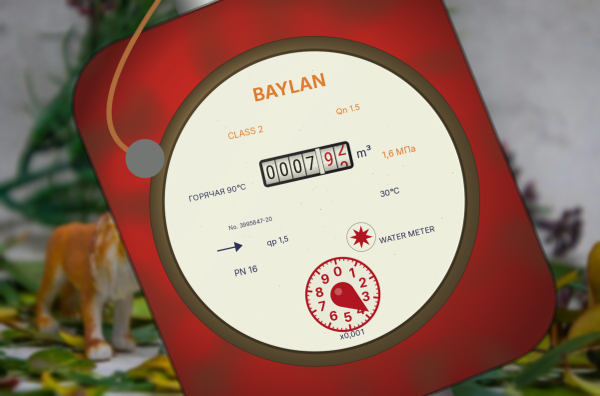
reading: 7.923,m³
